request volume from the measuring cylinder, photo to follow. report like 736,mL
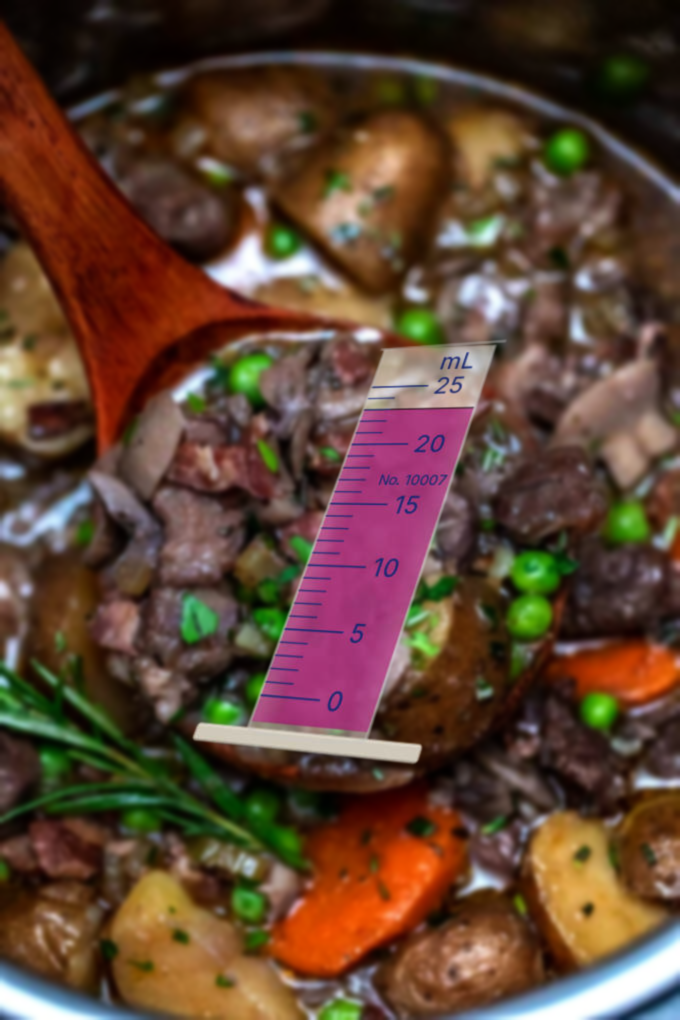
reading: 23,mL
